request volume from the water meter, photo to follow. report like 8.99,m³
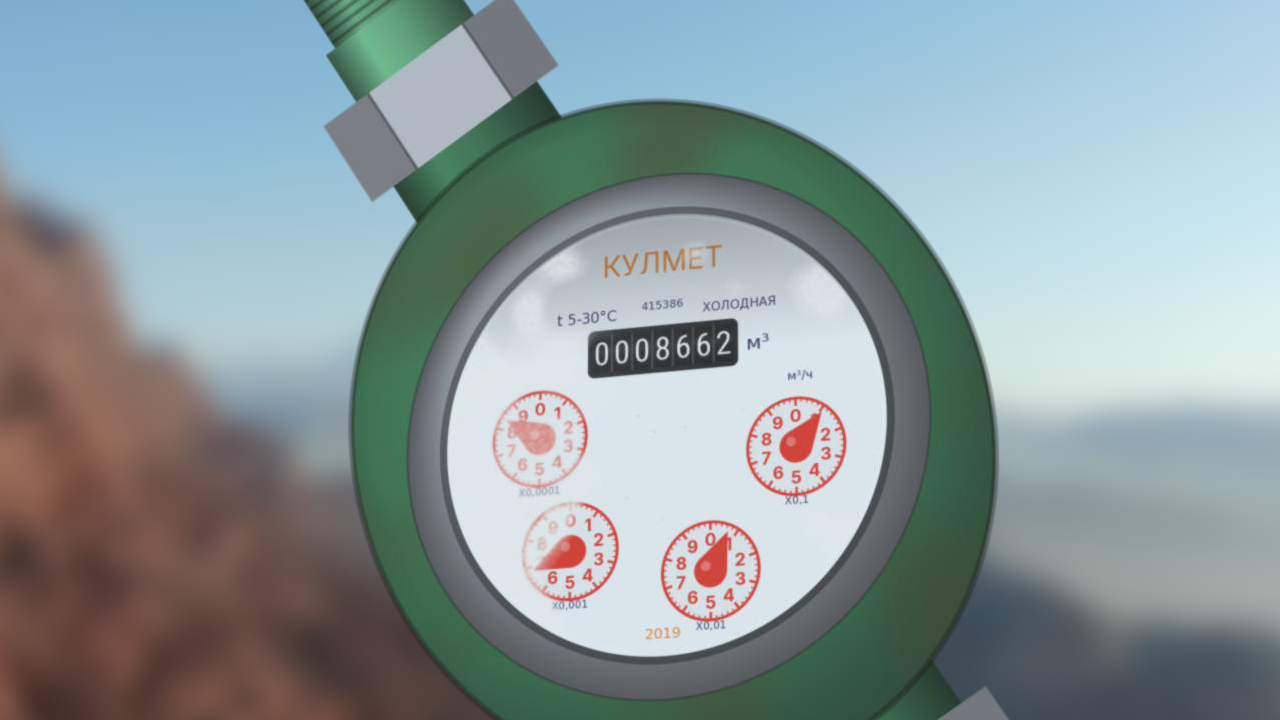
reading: 8662.1068,m³
